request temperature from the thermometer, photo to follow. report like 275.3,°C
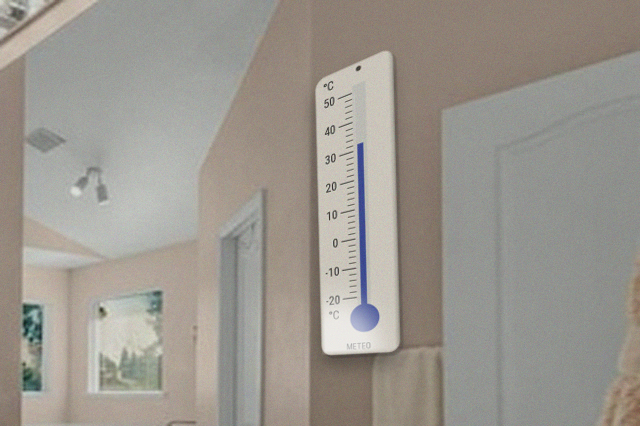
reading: 32,°C
